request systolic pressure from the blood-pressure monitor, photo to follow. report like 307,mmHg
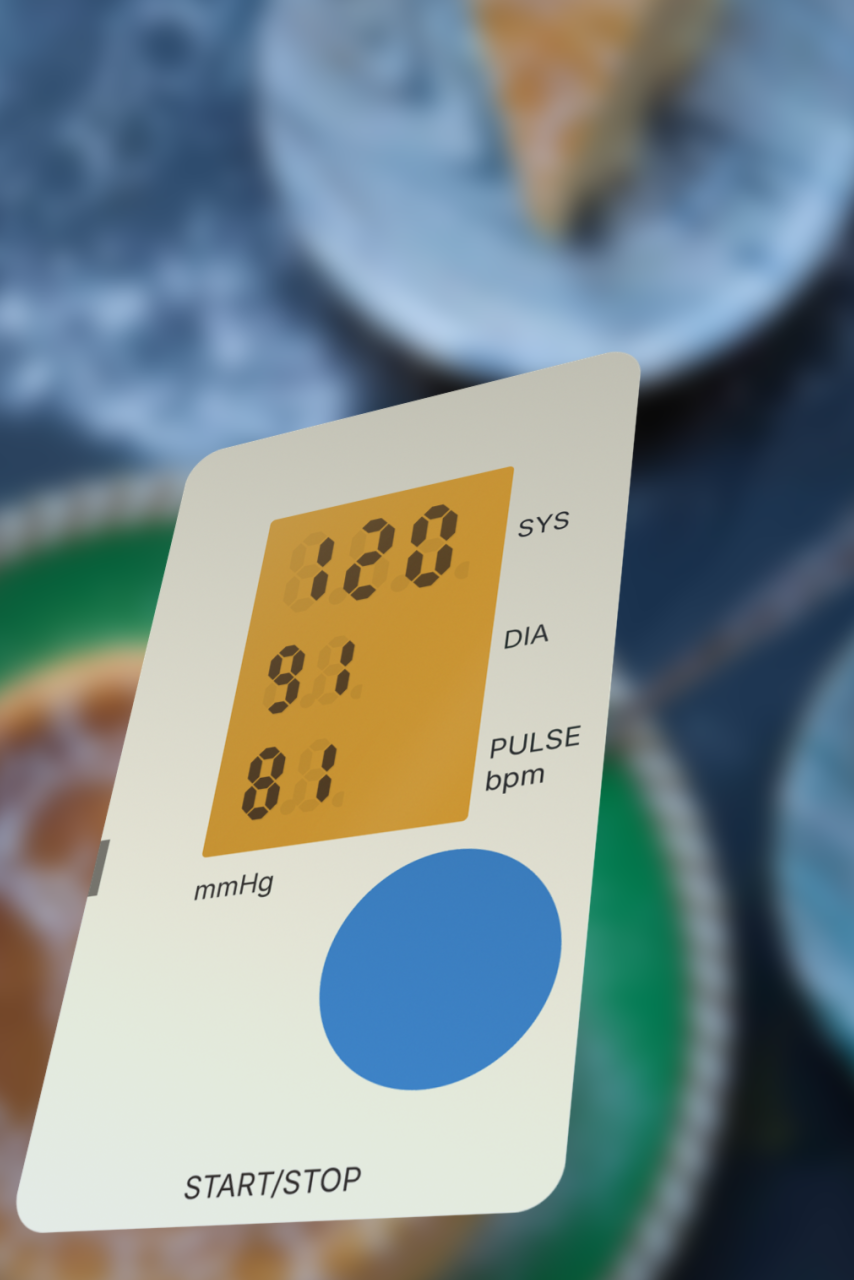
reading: 120,mmHg
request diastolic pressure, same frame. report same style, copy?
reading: 91,mmHg
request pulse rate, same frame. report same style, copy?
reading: 81,bpm
